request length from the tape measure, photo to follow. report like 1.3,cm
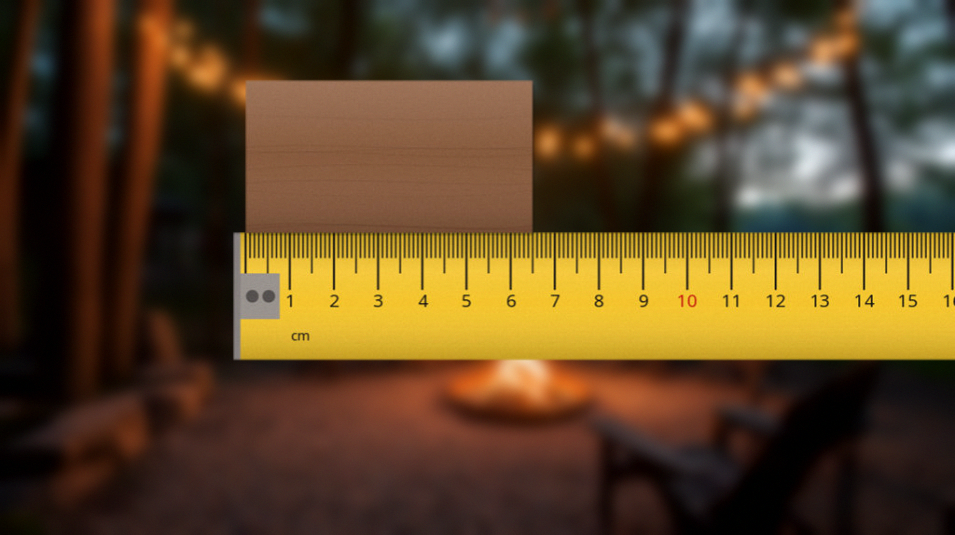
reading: 6.5,cm
